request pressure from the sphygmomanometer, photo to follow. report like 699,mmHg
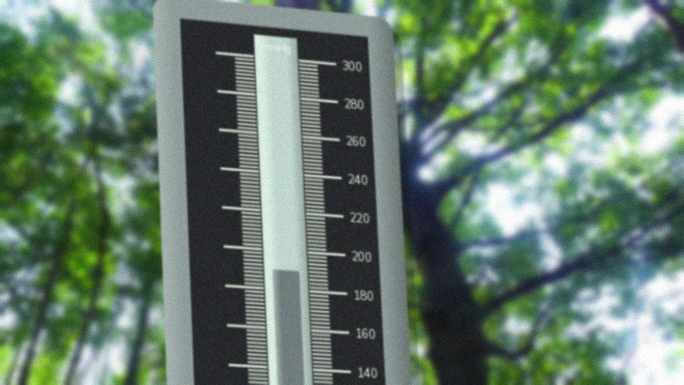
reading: 190,mmHg
